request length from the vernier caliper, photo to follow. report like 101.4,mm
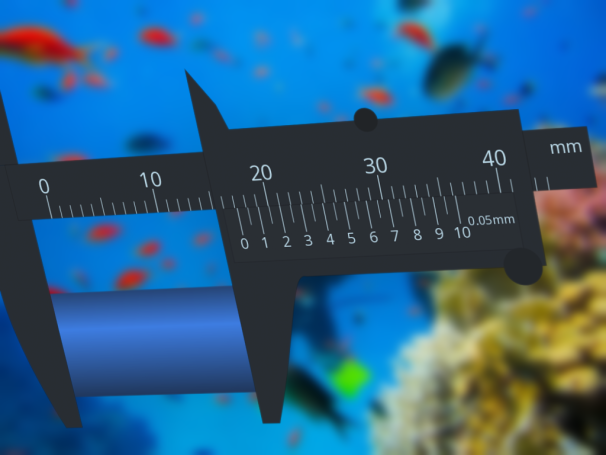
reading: 17.2,mm
